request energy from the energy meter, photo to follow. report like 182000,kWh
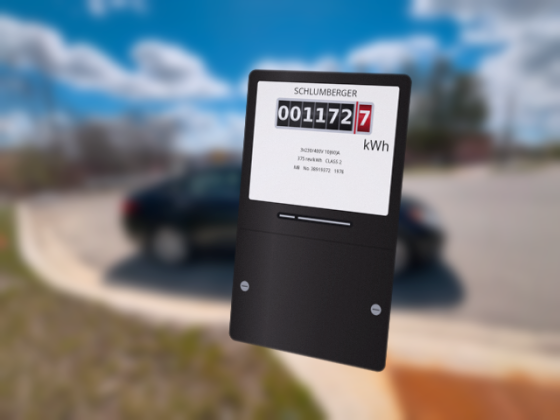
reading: 1172.7,kWh
